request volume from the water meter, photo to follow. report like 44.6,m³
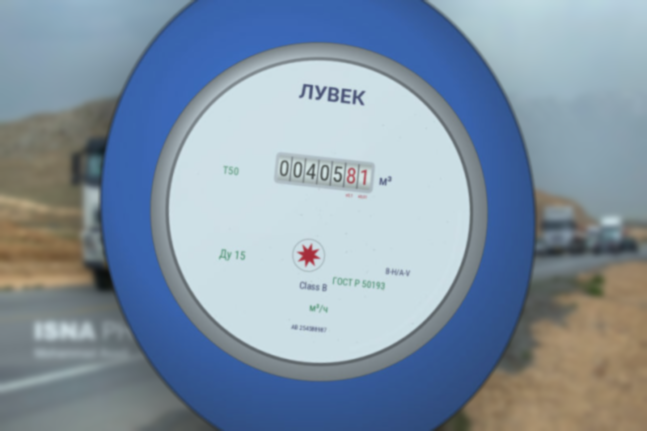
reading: 405.81,m³
